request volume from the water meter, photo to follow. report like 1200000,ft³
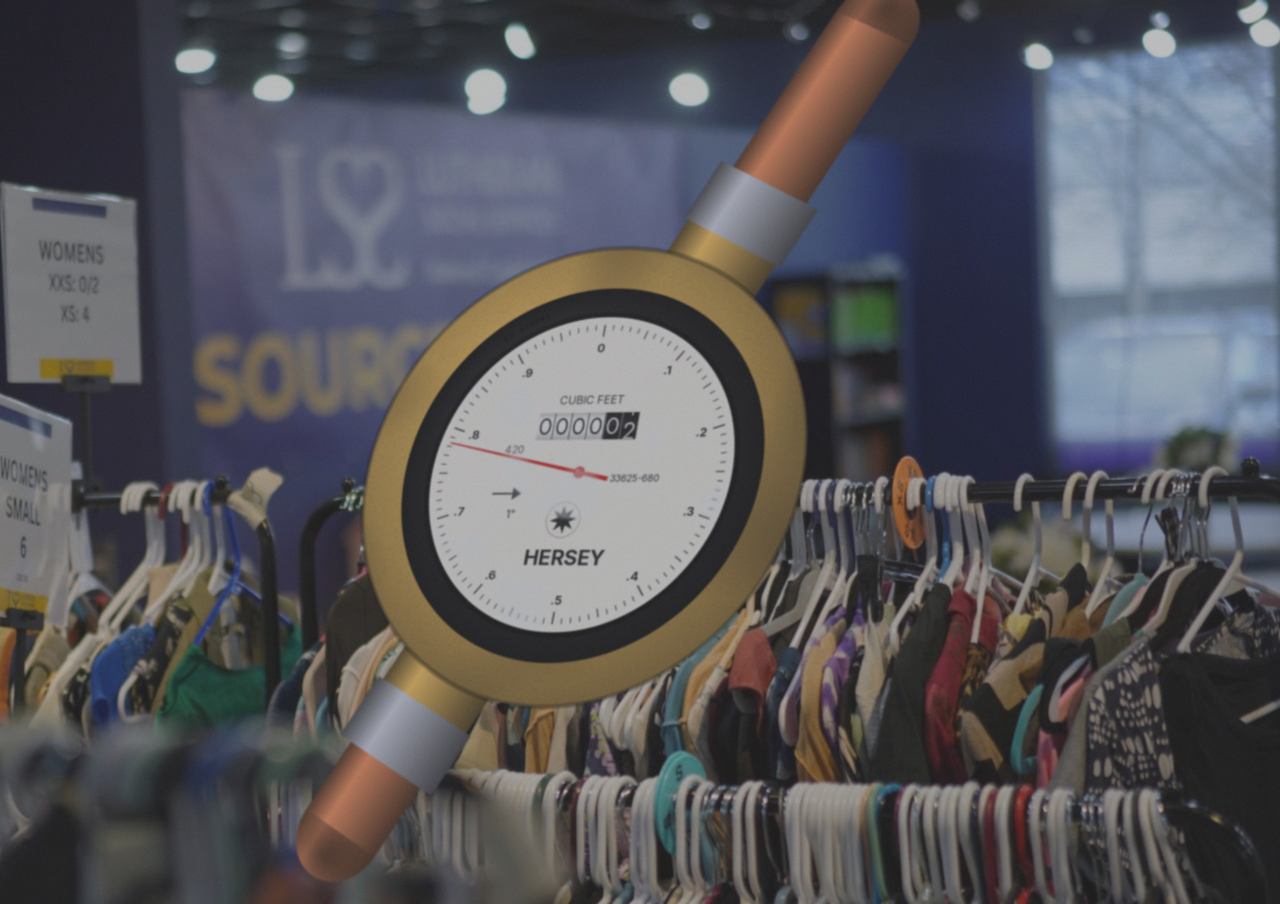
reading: 1.78,ft³
